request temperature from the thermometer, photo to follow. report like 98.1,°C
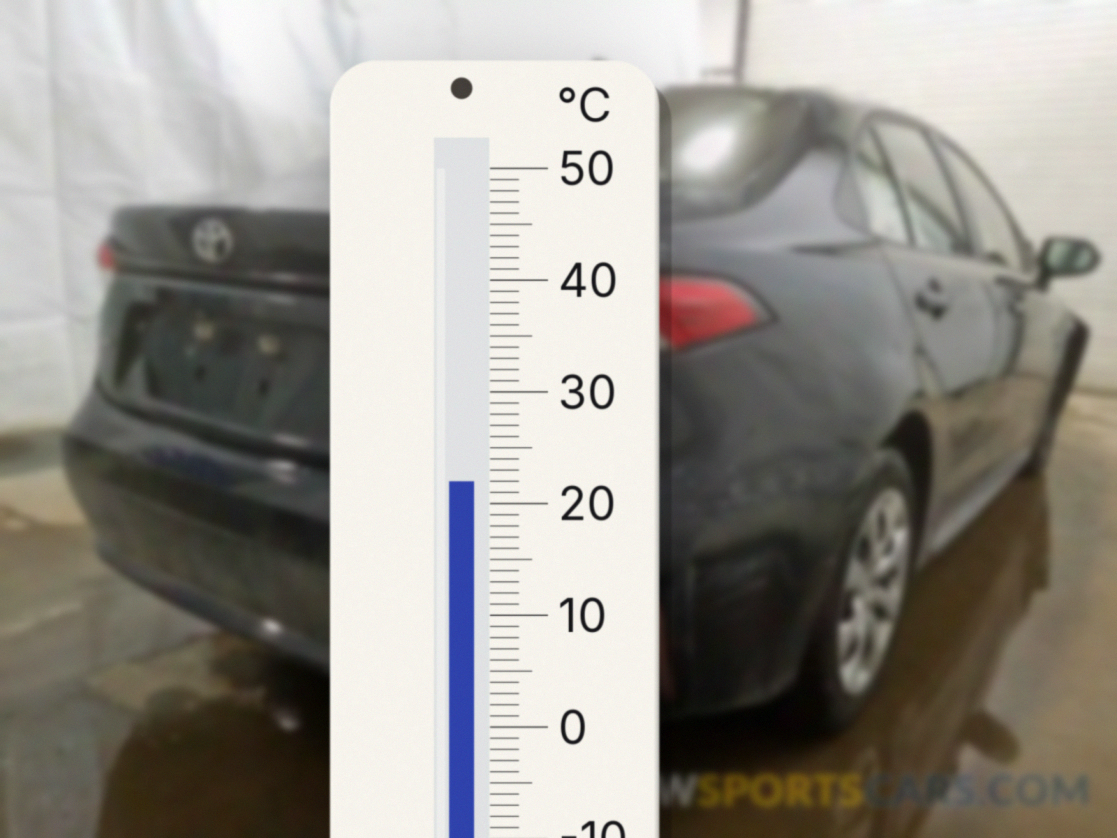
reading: 22,°C
